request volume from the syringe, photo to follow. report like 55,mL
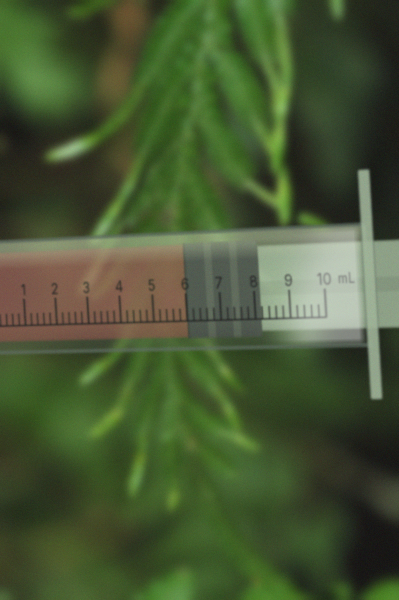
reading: 6,mL
